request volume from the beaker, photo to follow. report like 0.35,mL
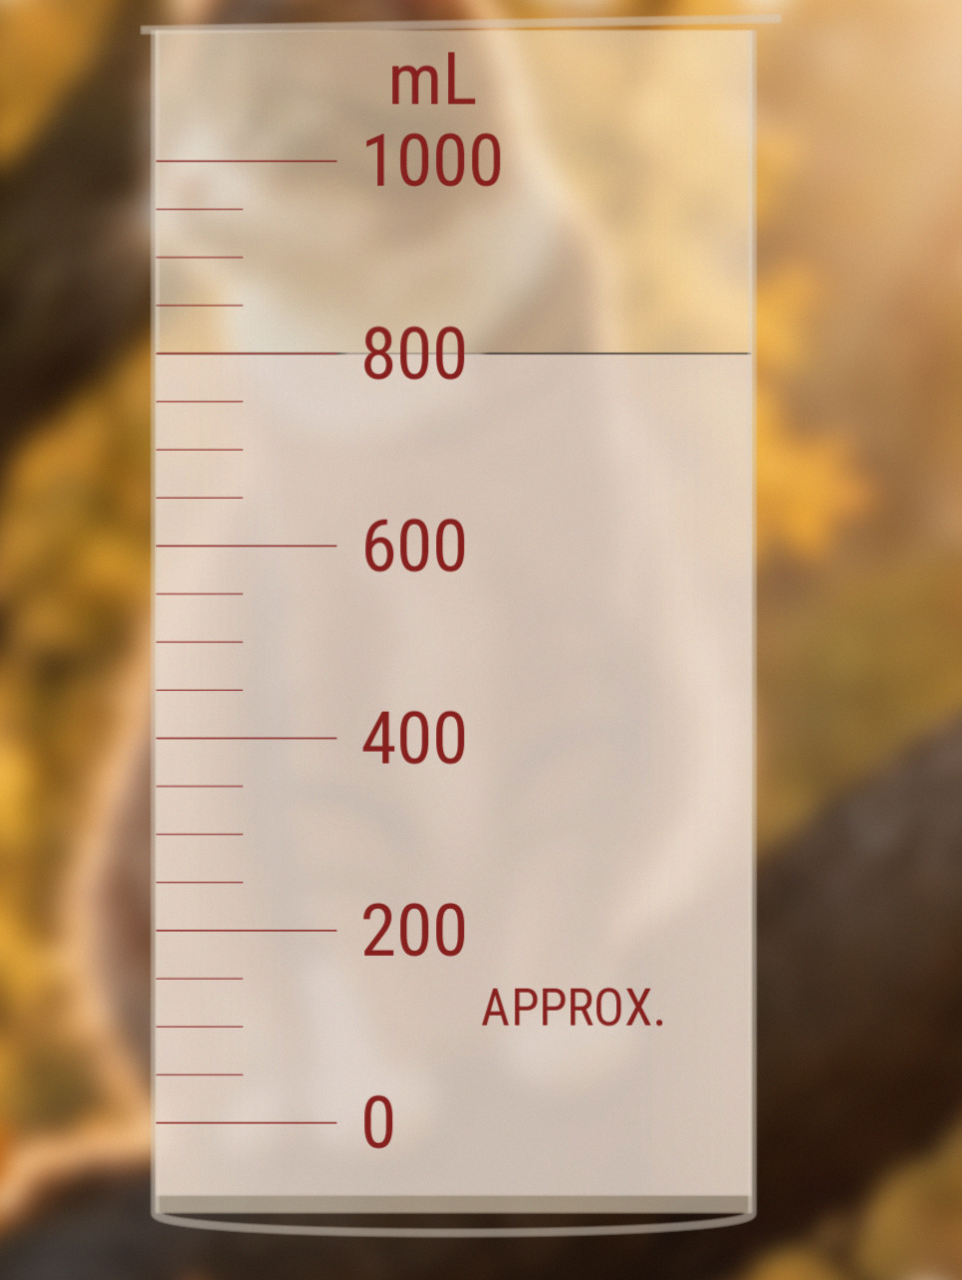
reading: 800,mL
